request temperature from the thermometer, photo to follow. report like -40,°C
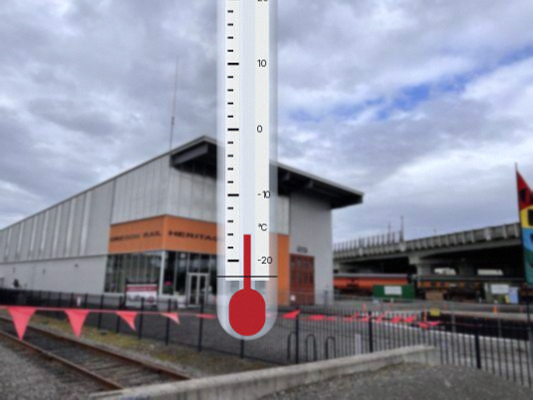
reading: -16,°C
